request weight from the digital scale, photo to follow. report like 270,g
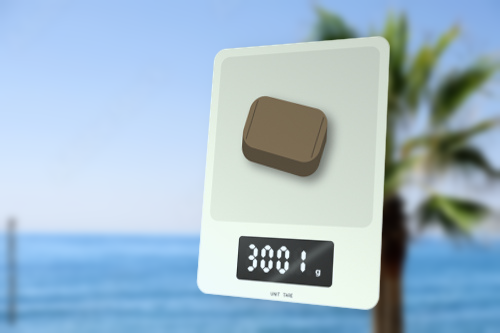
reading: 3001,g
